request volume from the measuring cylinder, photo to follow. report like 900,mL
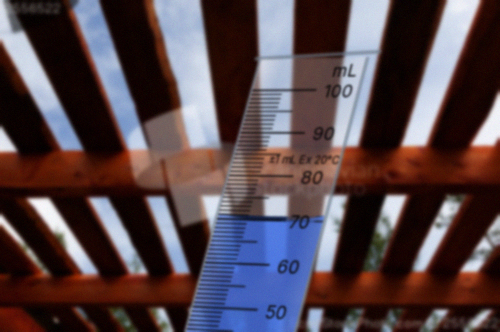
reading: 70,mL
